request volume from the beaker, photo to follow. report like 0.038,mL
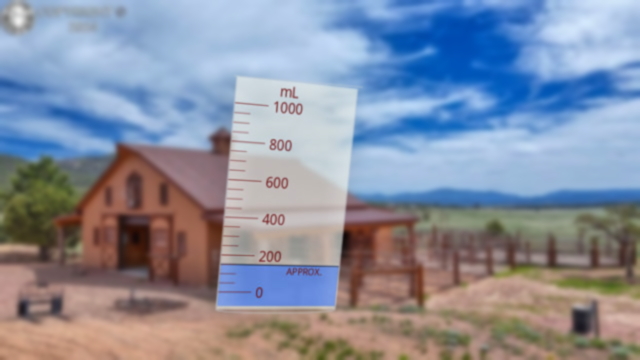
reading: 150,mL
